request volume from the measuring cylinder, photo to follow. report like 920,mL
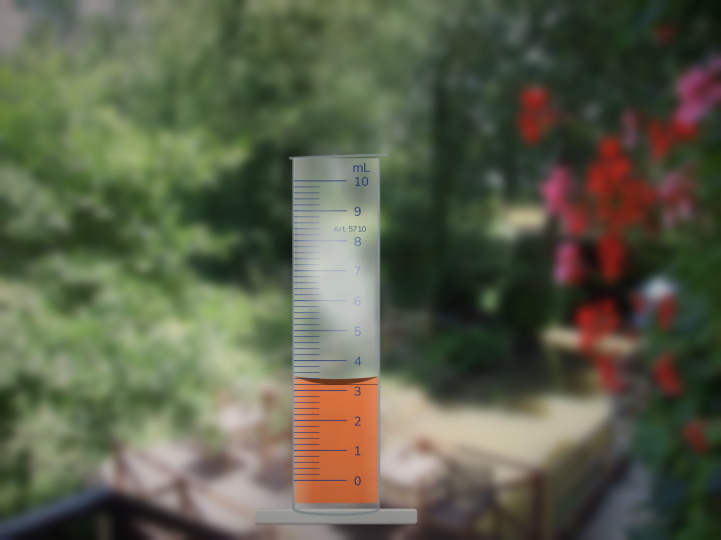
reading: 3.2,mL
